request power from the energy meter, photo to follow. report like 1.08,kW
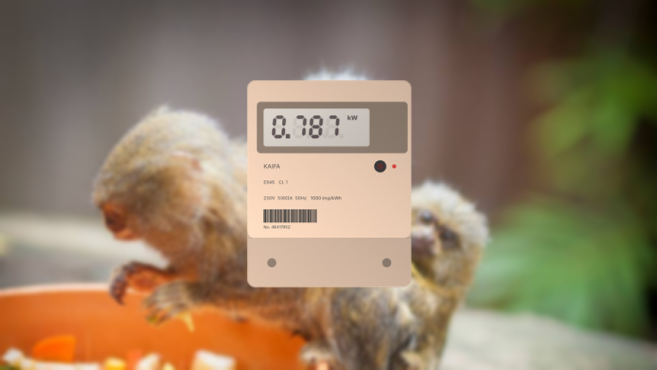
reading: 0.787,kW
